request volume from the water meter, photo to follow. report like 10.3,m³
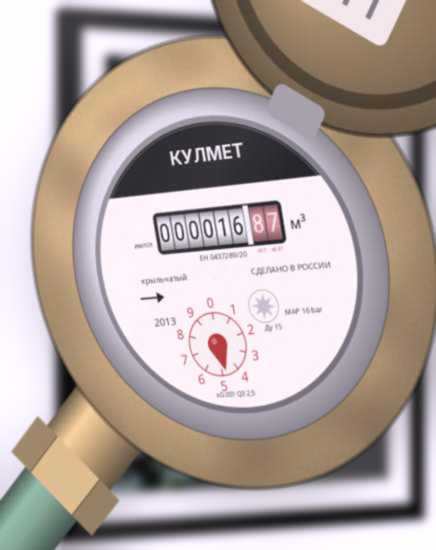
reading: 16.874,m³
